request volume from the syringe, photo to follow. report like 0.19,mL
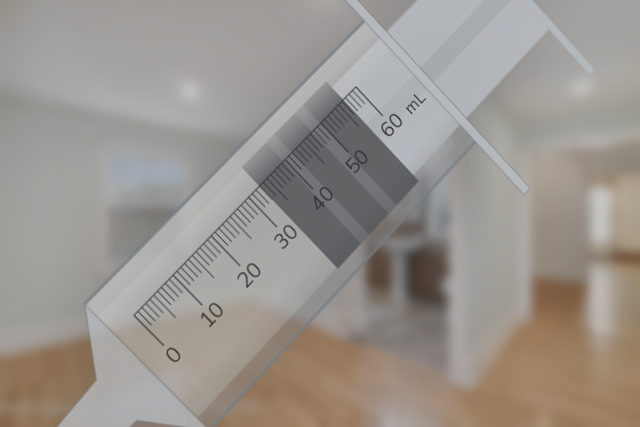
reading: 33,mL
